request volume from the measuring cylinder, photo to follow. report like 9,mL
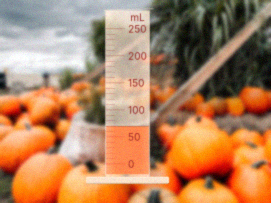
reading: 70,mL
